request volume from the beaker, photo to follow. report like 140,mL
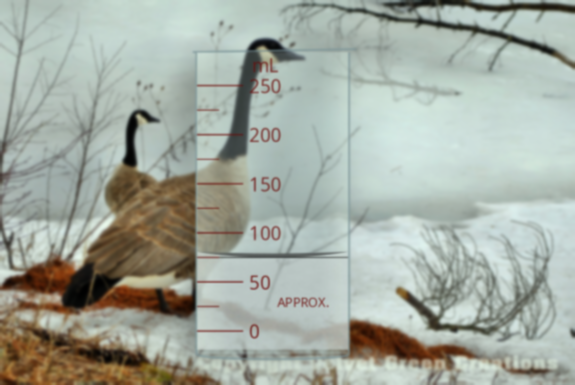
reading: 75,mL
